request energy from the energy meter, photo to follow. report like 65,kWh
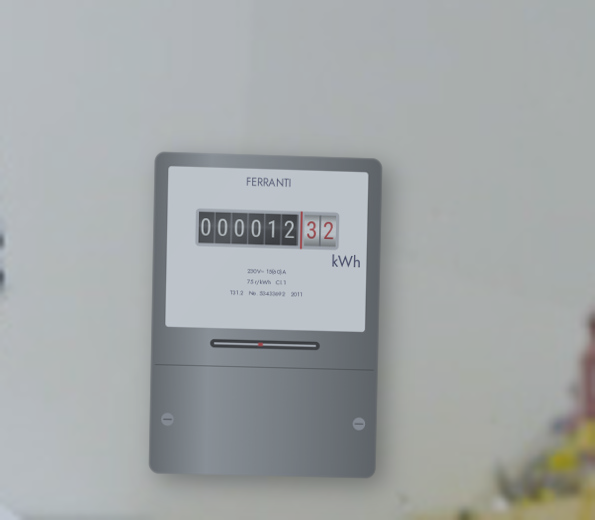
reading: 12.32,kWh
